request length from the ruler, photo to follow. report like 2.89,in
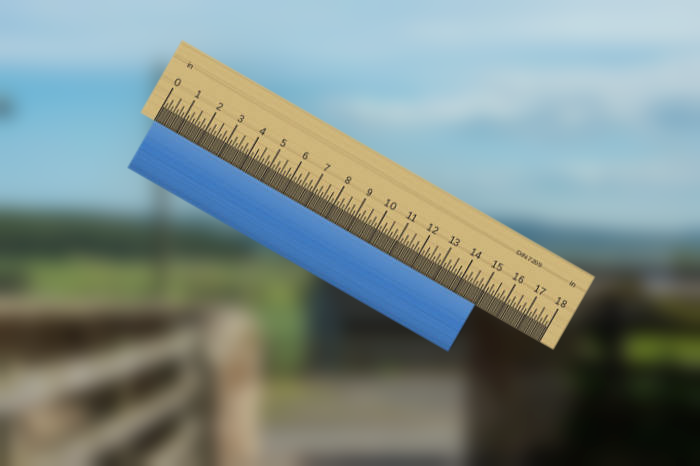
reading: 15,in
